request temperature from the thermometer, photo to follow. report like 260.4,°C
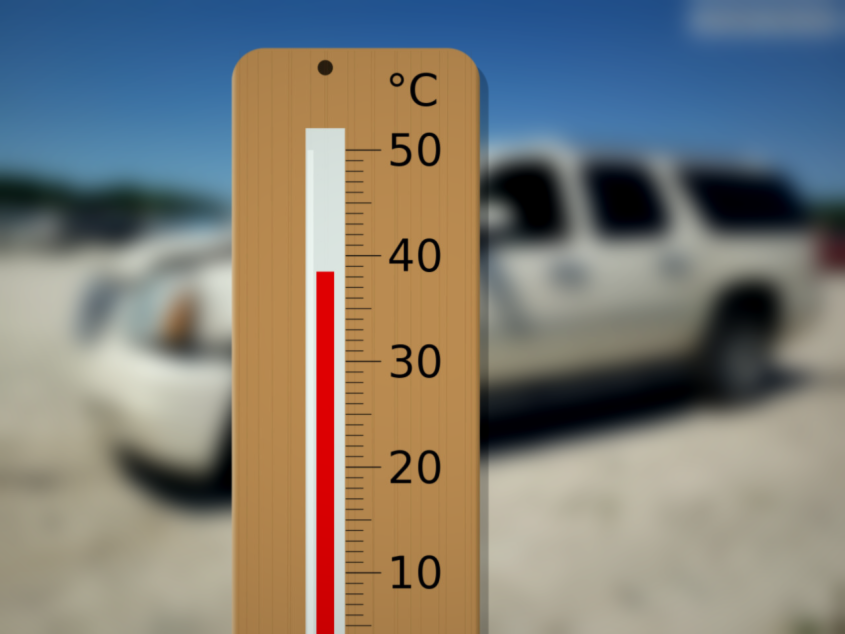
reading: 38.5,°C
